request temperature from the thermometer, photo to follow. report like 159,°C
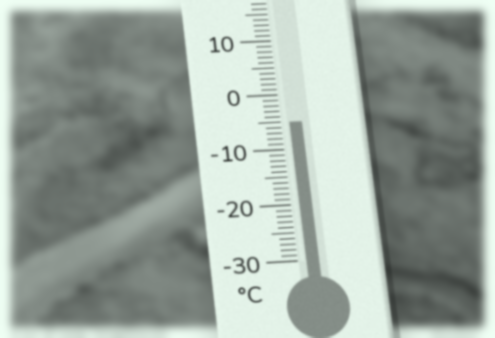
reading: -5,°C
